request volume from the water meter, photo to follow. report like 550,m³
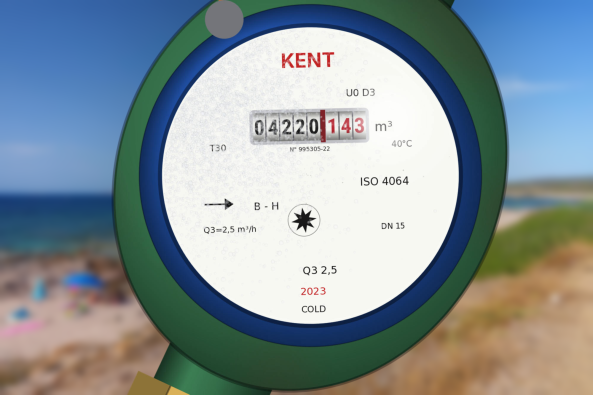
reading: 4220.143,m³
